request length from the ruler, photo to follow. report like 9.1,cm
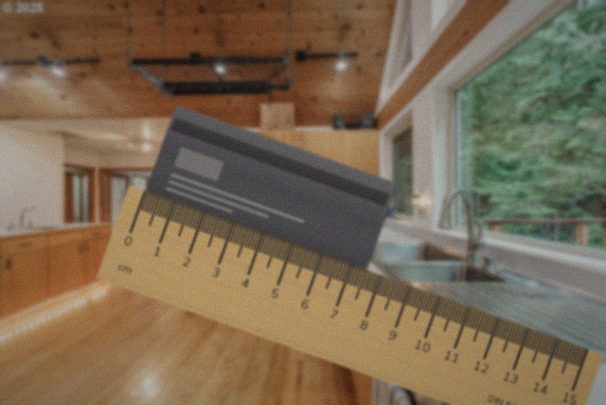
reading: 7.5,cm
